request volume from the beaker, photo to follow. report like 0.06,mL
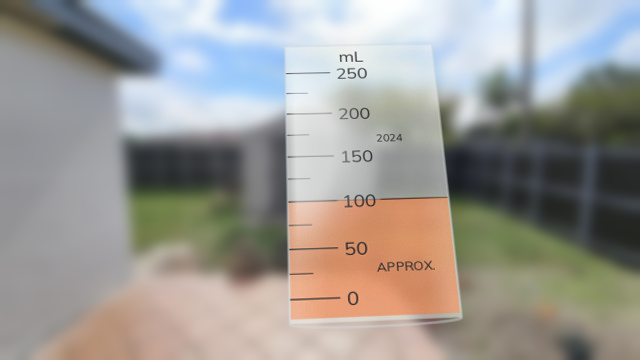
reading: 100,mL
